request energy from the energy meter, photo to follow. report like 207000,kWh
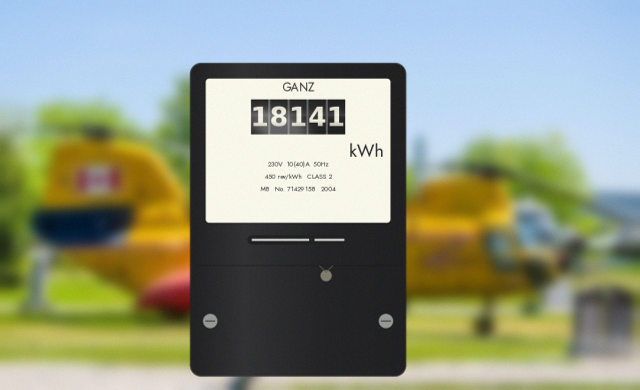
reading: 18141,kWh
